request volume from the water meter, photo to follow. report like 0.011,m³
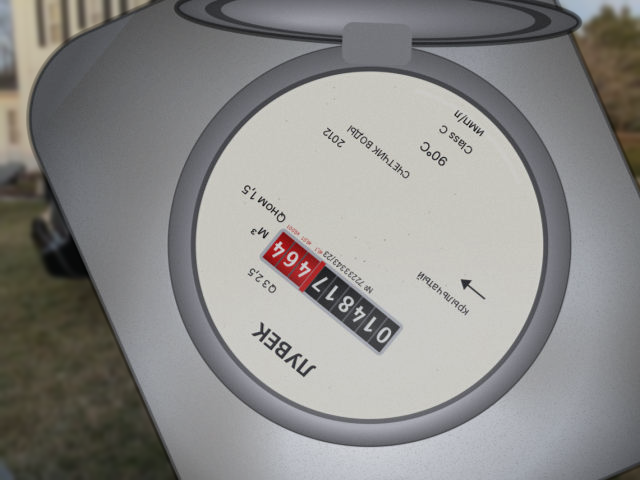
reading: 14817.464,m³
